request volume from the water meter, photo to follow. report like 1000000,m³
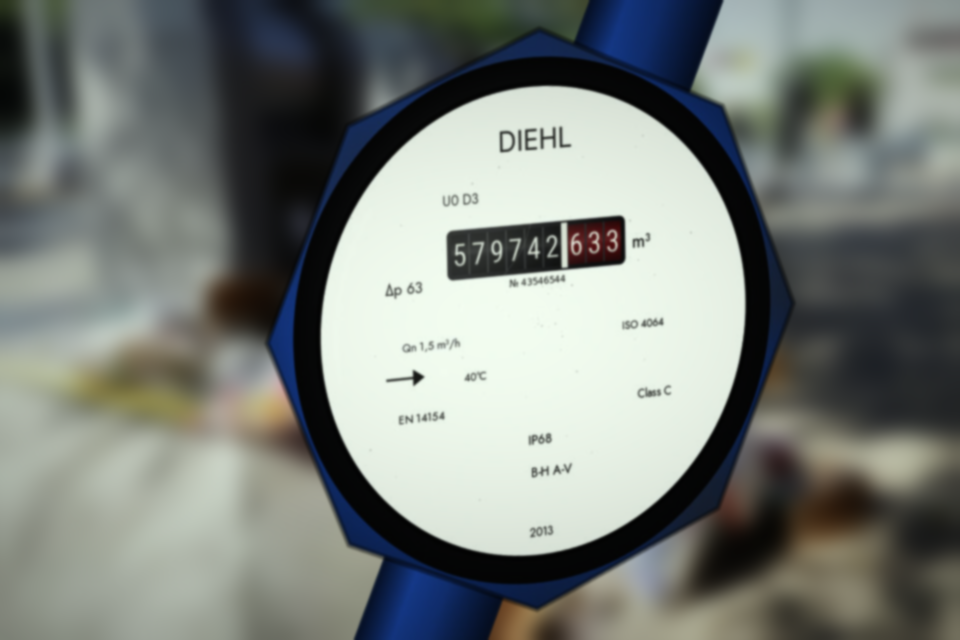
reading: 579742.633,m³
